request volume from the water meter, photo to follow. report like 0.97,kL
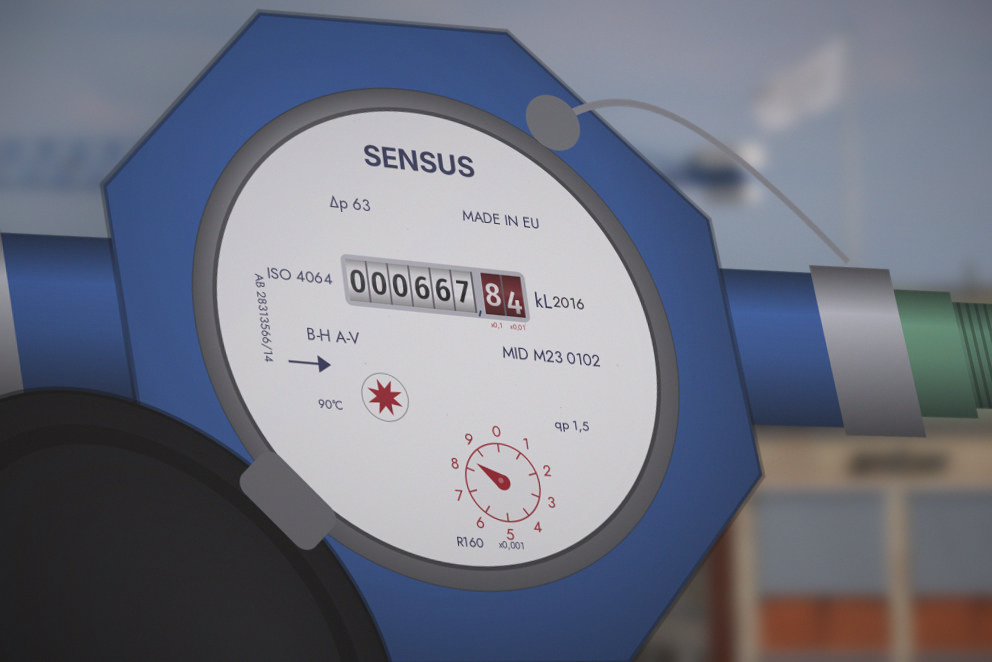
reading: 667.838,kL
